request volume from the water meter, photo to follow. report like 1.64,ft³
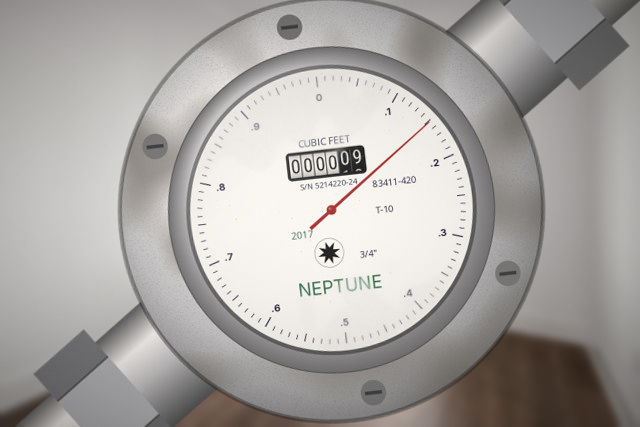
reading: 9.15,ft³
